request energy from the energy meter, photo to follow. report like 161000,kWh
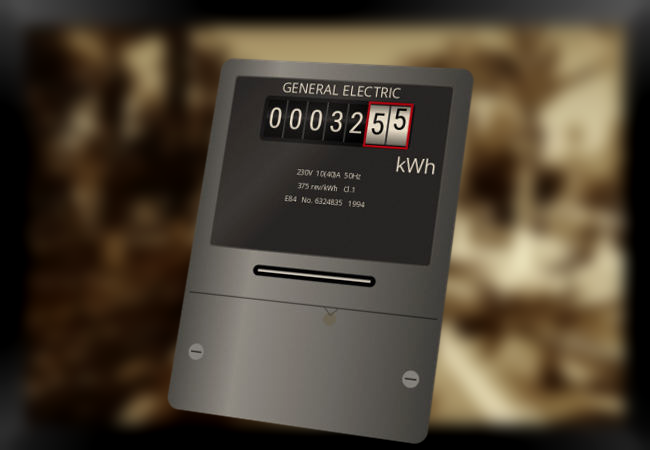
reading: 32.55,kWh
